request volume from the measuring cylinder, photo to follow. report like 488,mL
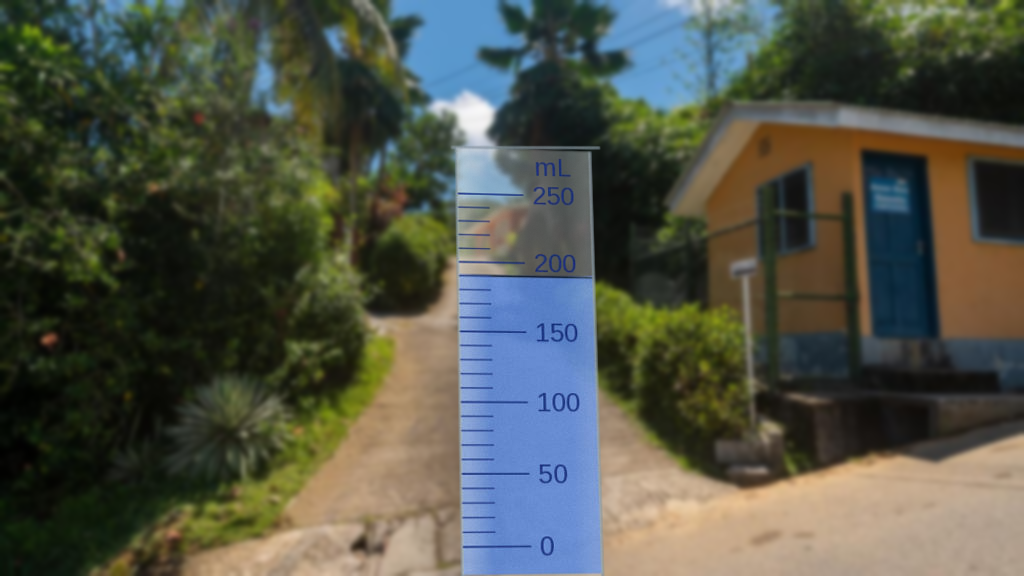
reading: 190,mL
